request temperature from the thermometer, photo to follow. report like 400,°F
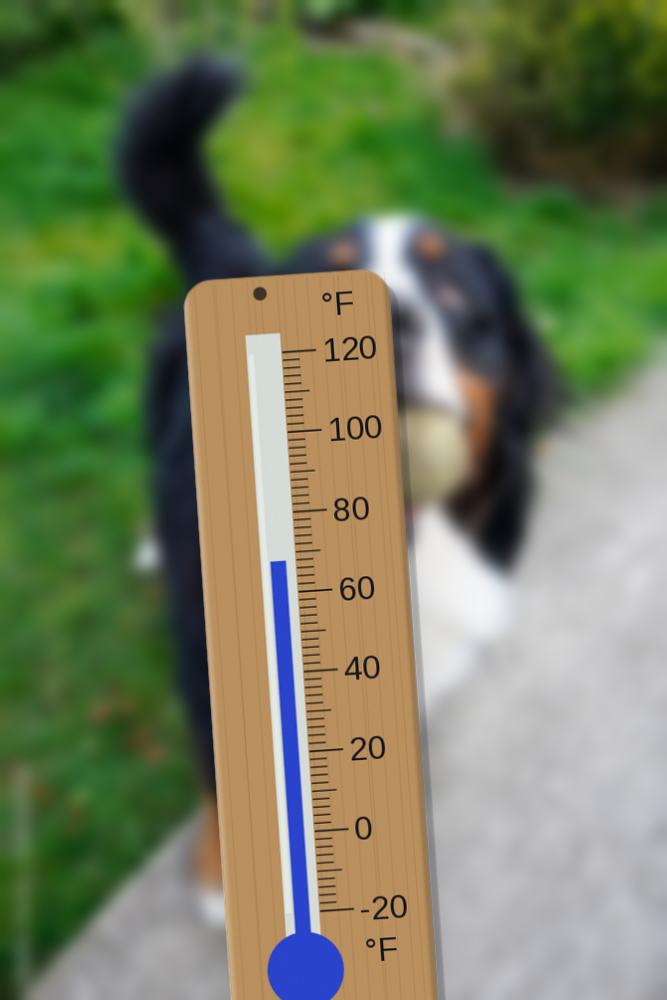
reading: 68,°F
